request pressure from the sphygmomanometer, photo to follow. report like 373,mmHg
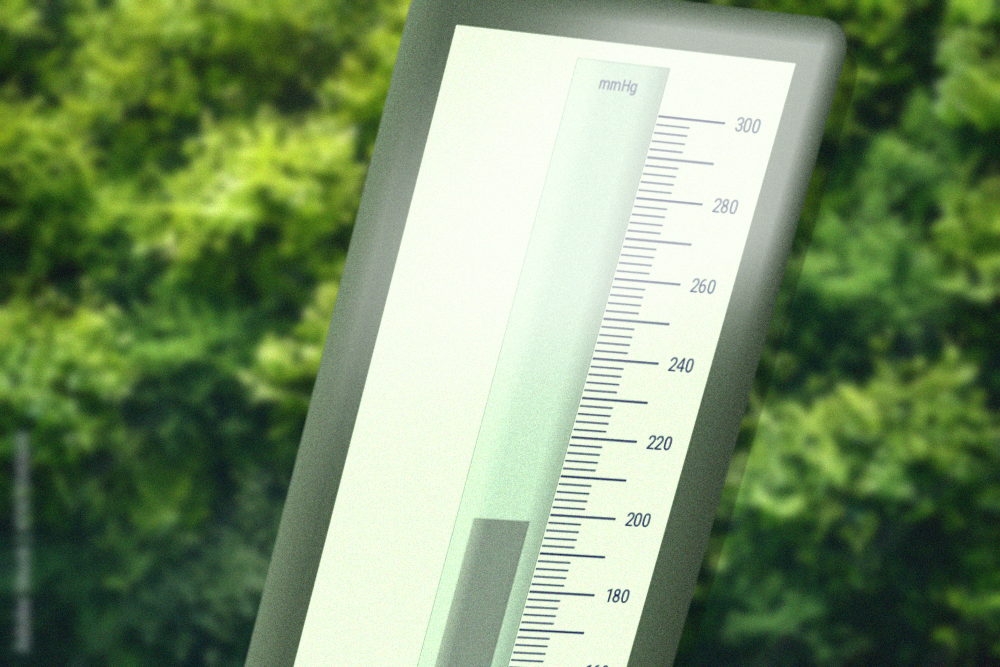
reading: 198,mmHg
